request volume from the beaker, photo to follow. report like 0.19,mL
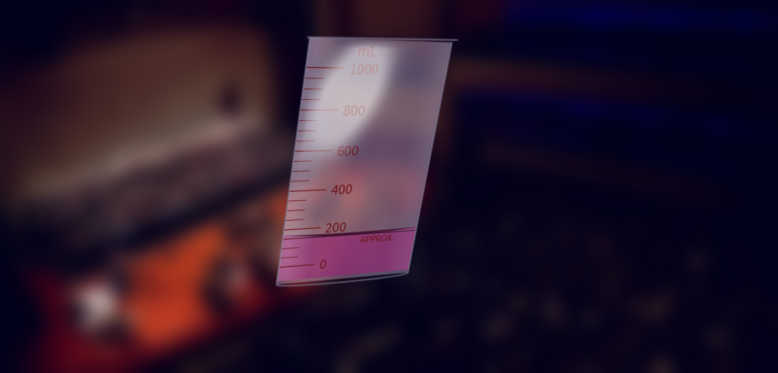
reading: 150,mL
